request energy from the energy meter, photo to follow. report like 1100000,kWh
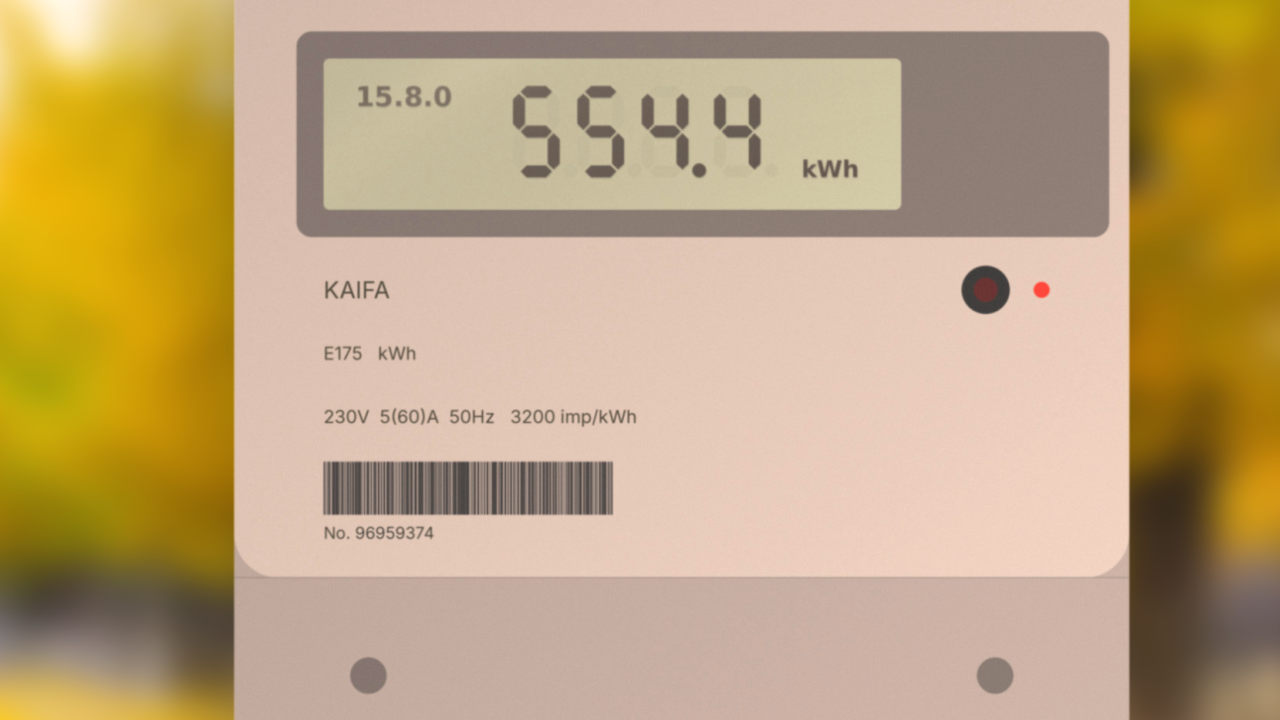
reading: 554.4,kWh
